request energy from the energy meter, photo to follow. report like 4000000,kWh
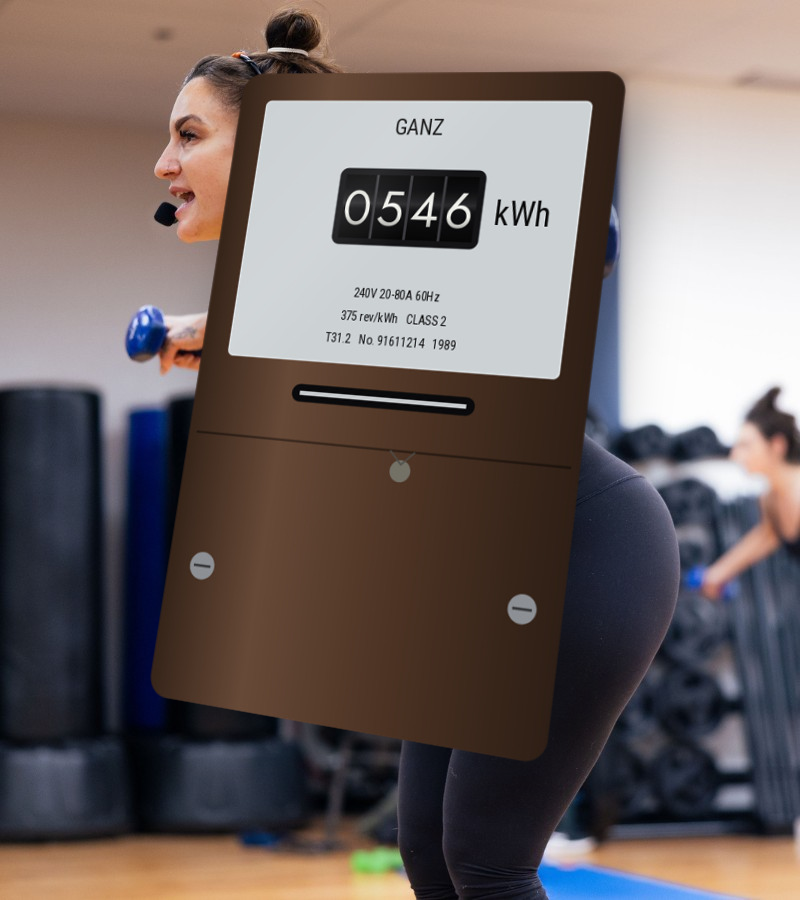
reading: 546,kWh
